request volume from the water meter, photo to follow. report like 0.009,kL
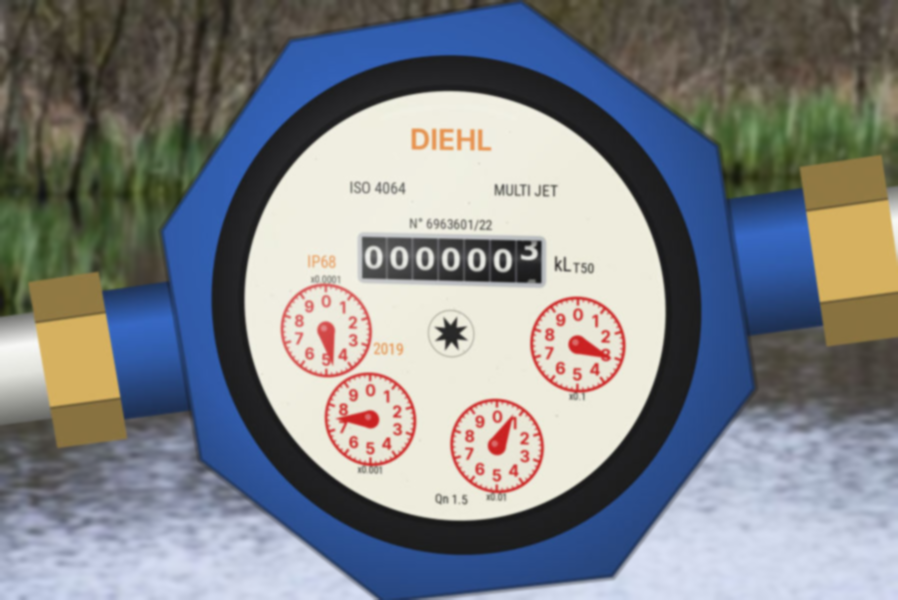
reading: 3.3074,kL
